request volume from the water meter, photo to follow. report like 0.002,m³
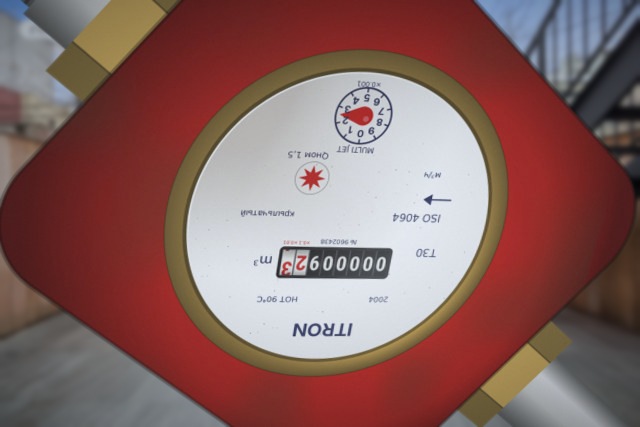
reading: 9.232,m³
